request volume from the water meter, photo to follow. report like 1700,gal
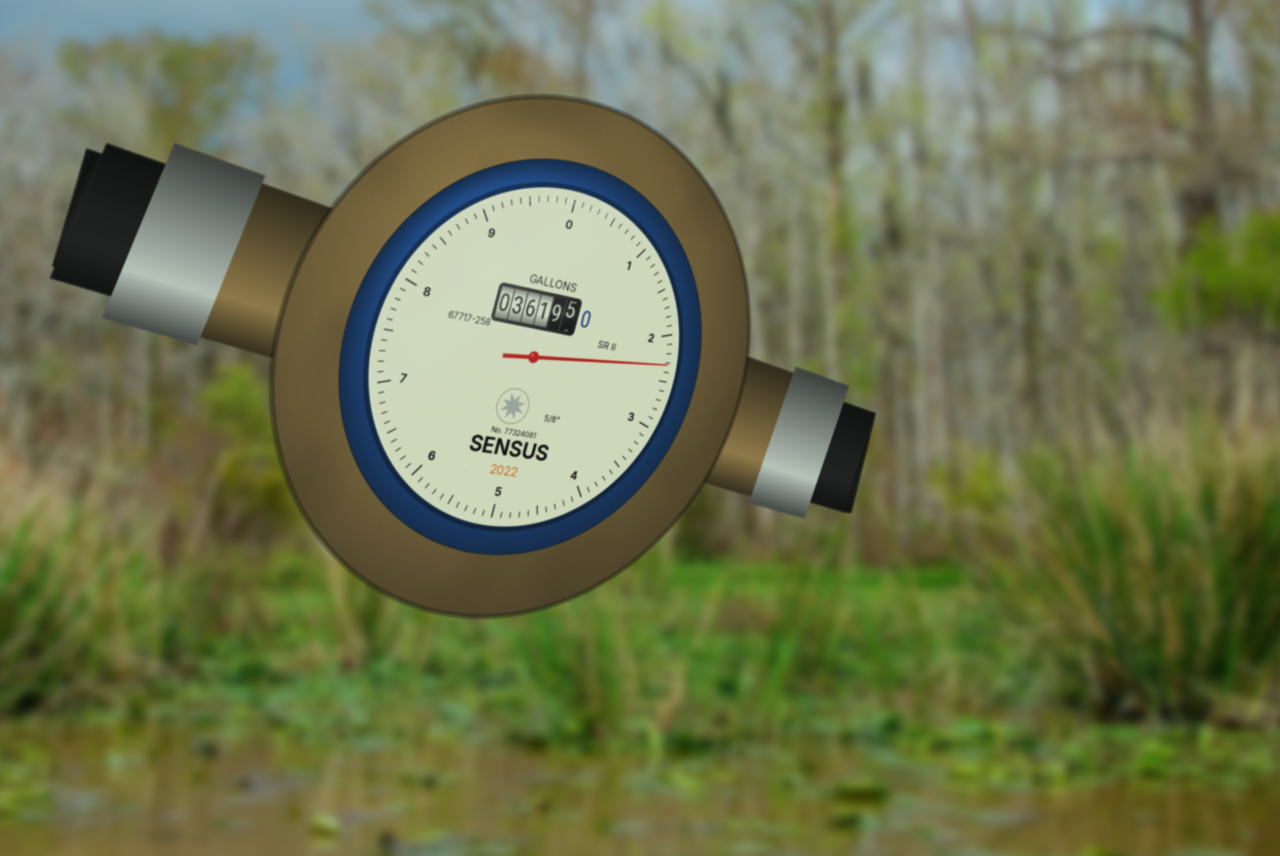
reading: 361952.3,gal
